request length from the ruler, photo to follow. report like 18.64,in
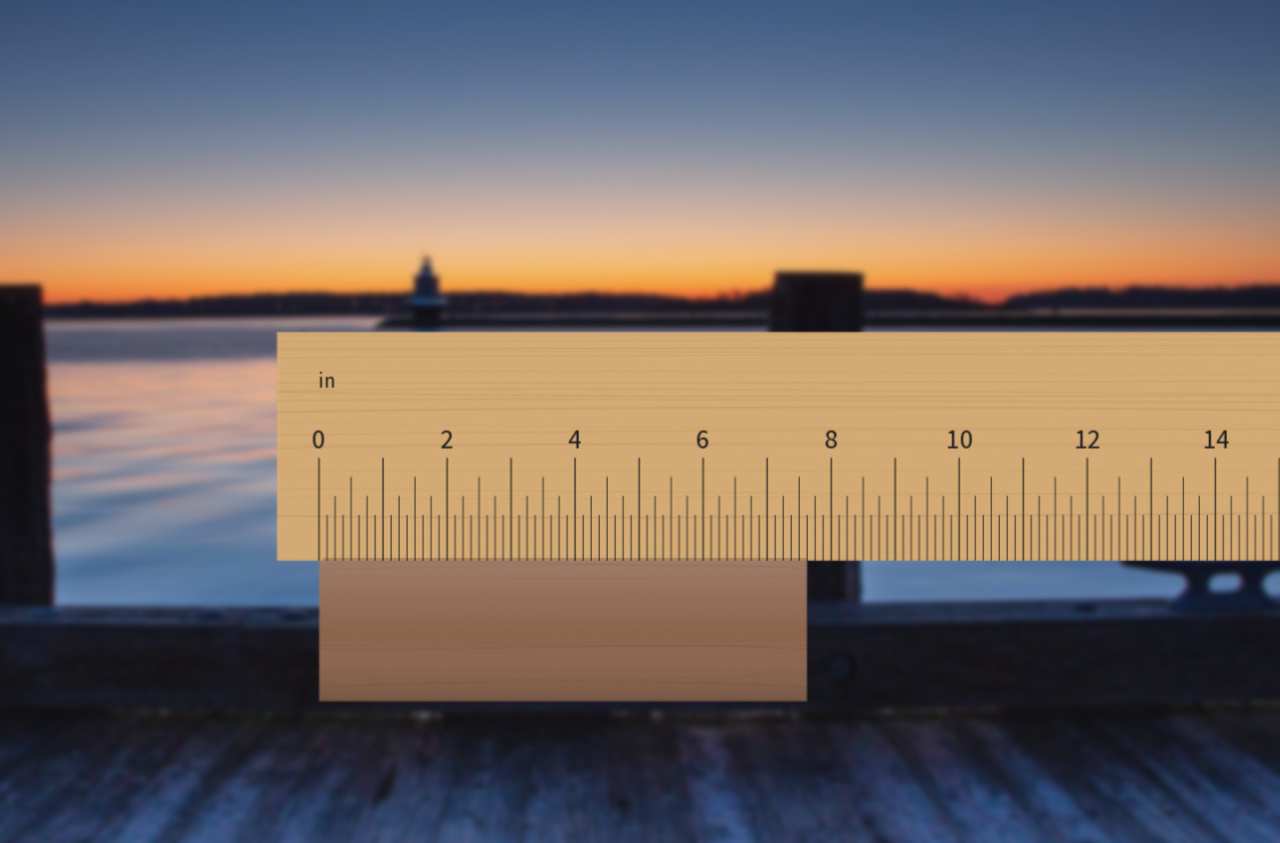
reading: 7.625,in
